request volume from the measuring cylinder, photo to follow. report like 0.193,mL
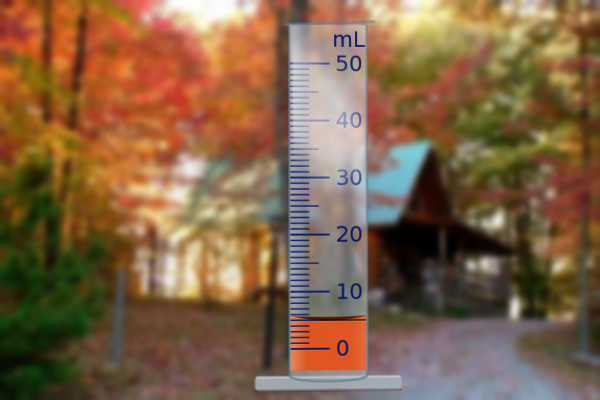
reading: 5,mL
